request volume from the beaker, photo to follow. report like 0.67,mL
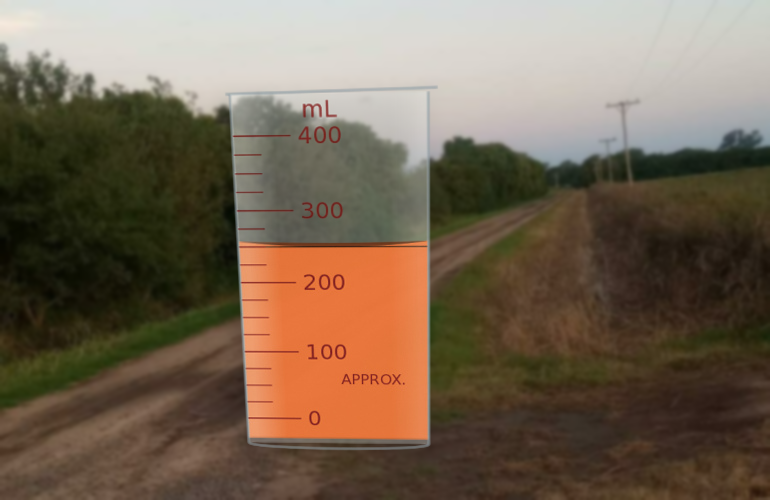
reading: 250,mL
